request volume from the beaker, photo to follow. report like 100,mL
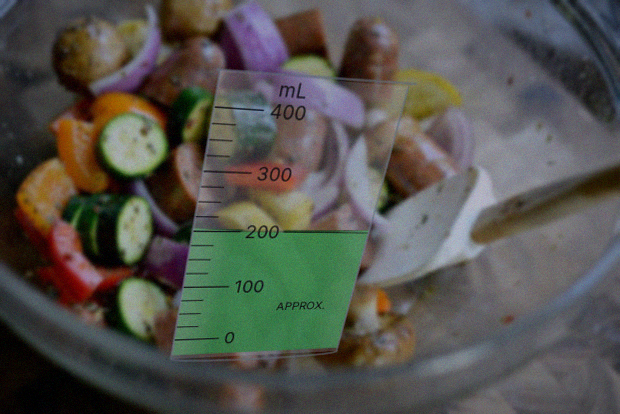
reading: 200,mL
